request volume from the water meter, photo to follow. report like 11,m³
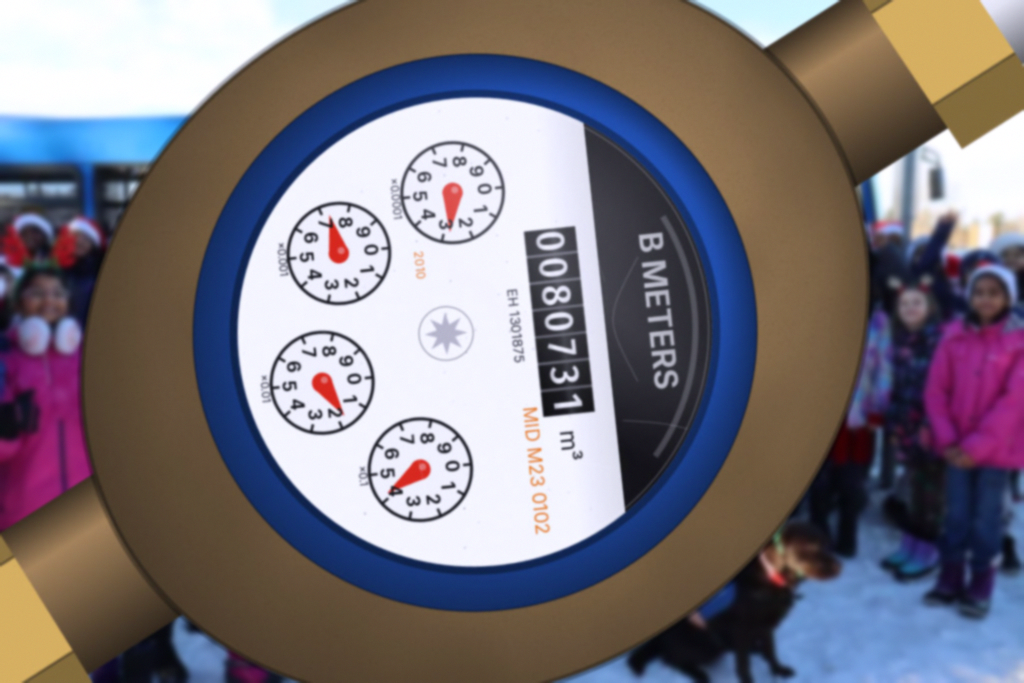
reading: 80731.4172,m³
